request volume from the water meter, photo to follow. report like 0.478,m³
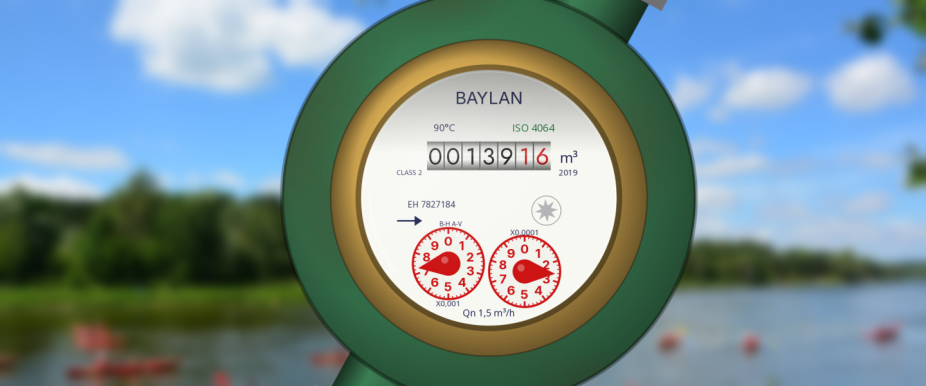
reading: 139.1672,m³
